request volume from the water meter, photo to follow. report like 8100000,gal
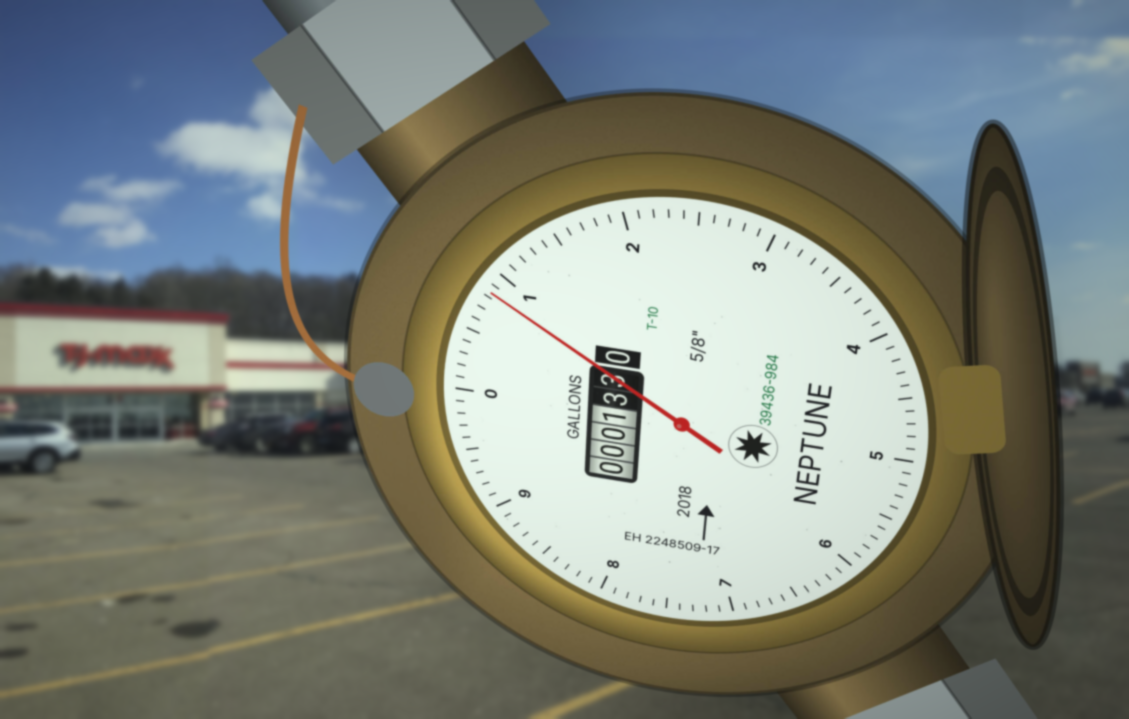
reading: 1330.8,gal
